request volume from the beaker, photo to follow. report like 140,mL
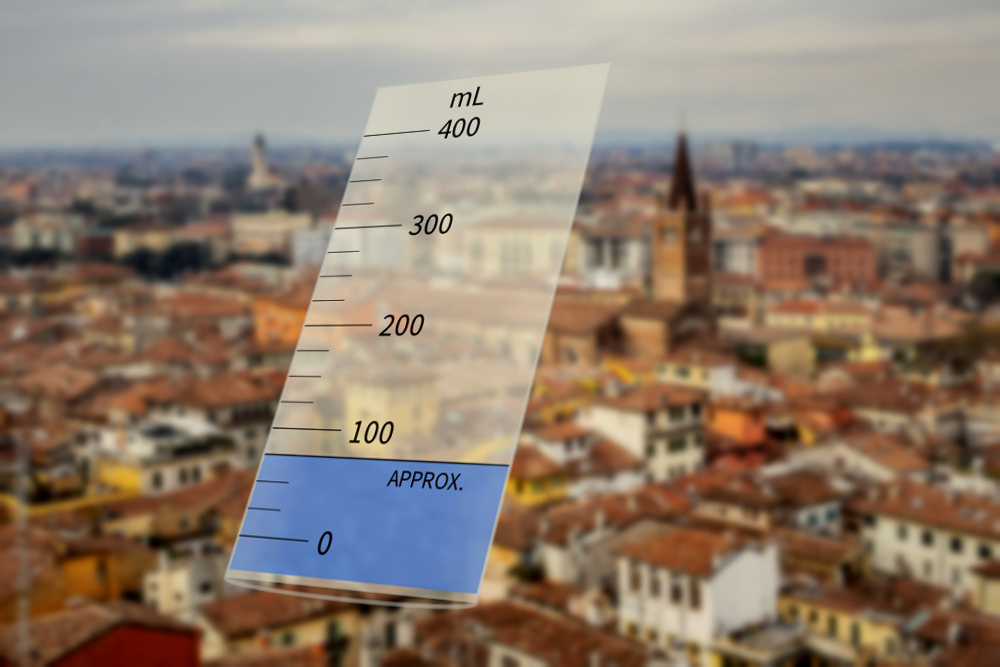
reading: 75,mL
